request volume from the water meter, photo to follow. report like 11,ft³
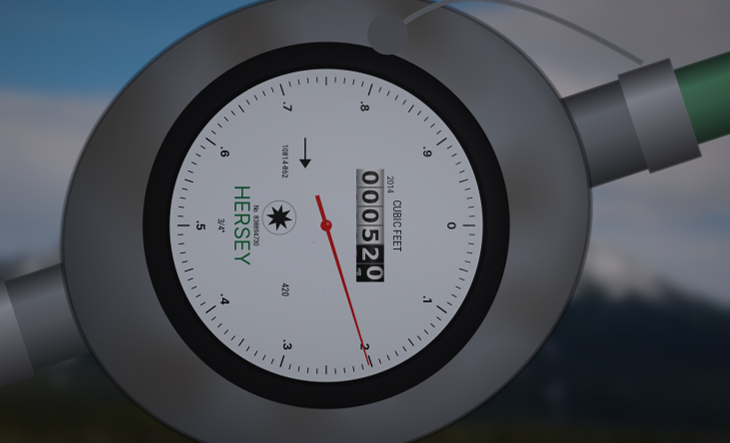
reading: 520.20,ft³
